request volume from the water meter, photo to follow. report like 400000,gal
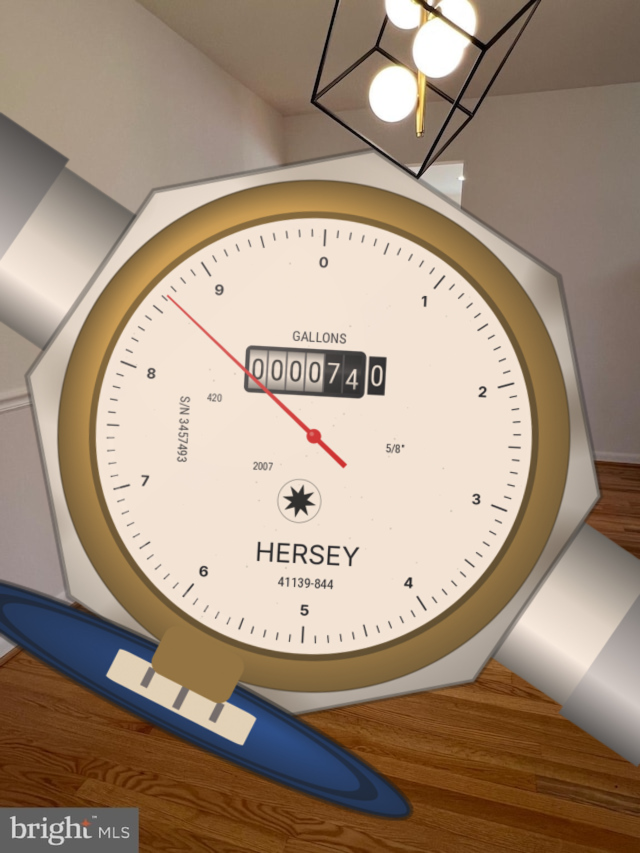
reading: 738.6,gal
